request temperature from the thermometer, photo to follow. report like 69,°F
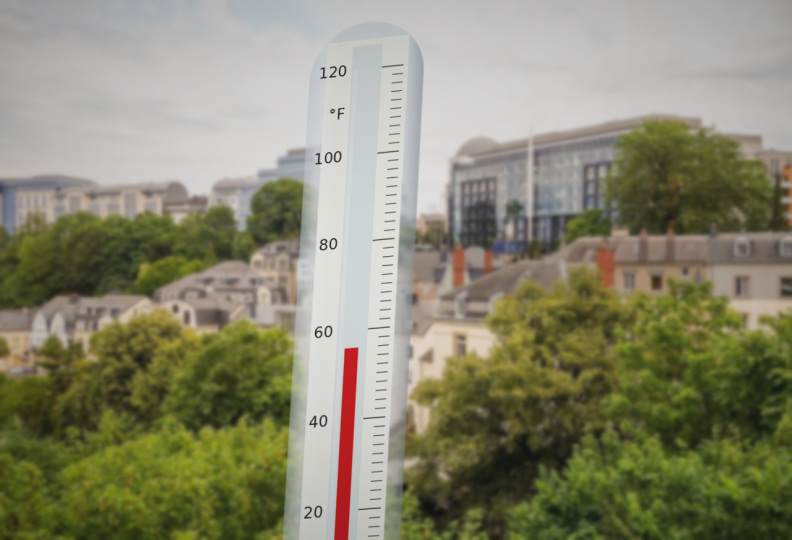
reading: 56,°F
